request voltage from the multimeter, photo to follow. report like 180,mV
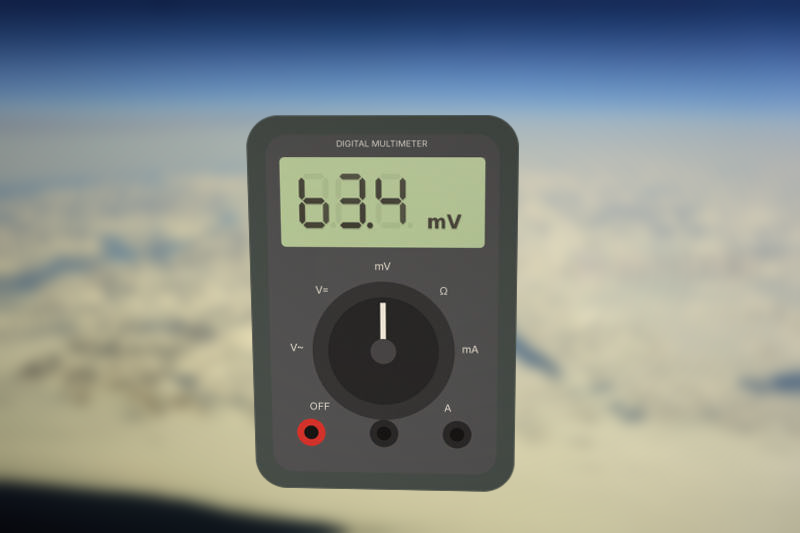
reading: 63.4,mV
